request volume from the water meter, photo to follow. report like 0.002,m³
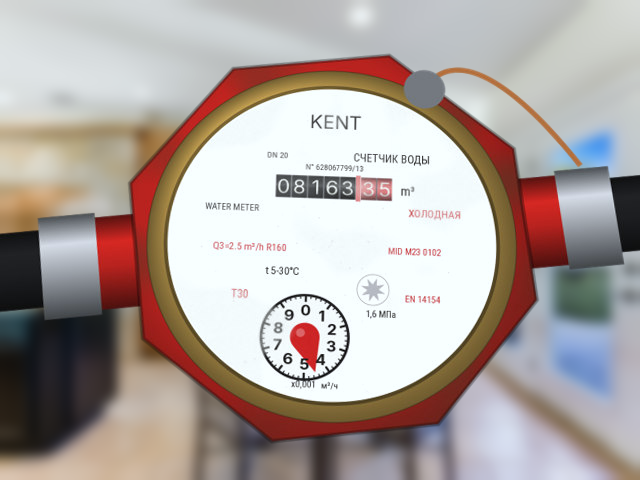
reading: 8163.354,m³
